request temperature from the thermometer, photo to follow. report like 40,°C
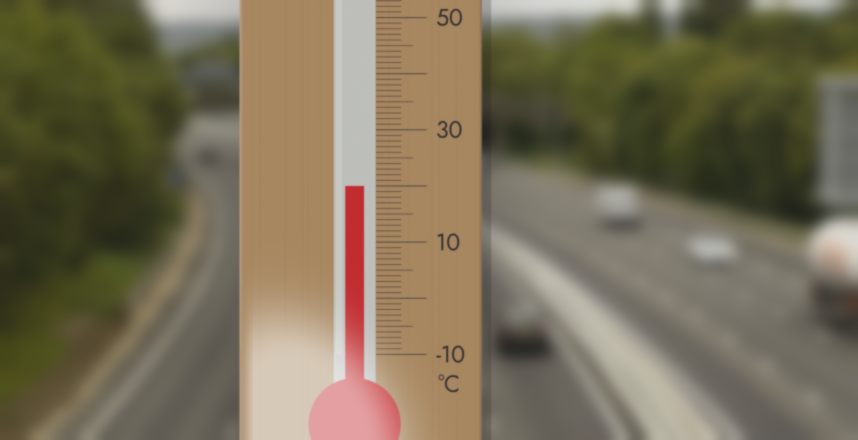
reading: 20,°C
